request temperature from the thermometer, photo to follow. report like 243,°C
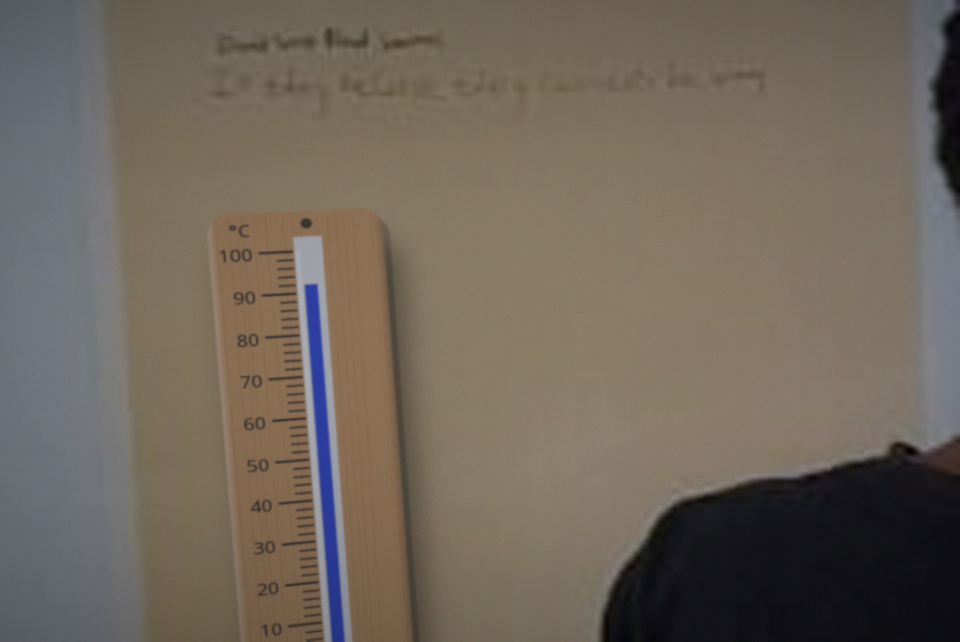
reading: 92,°C
